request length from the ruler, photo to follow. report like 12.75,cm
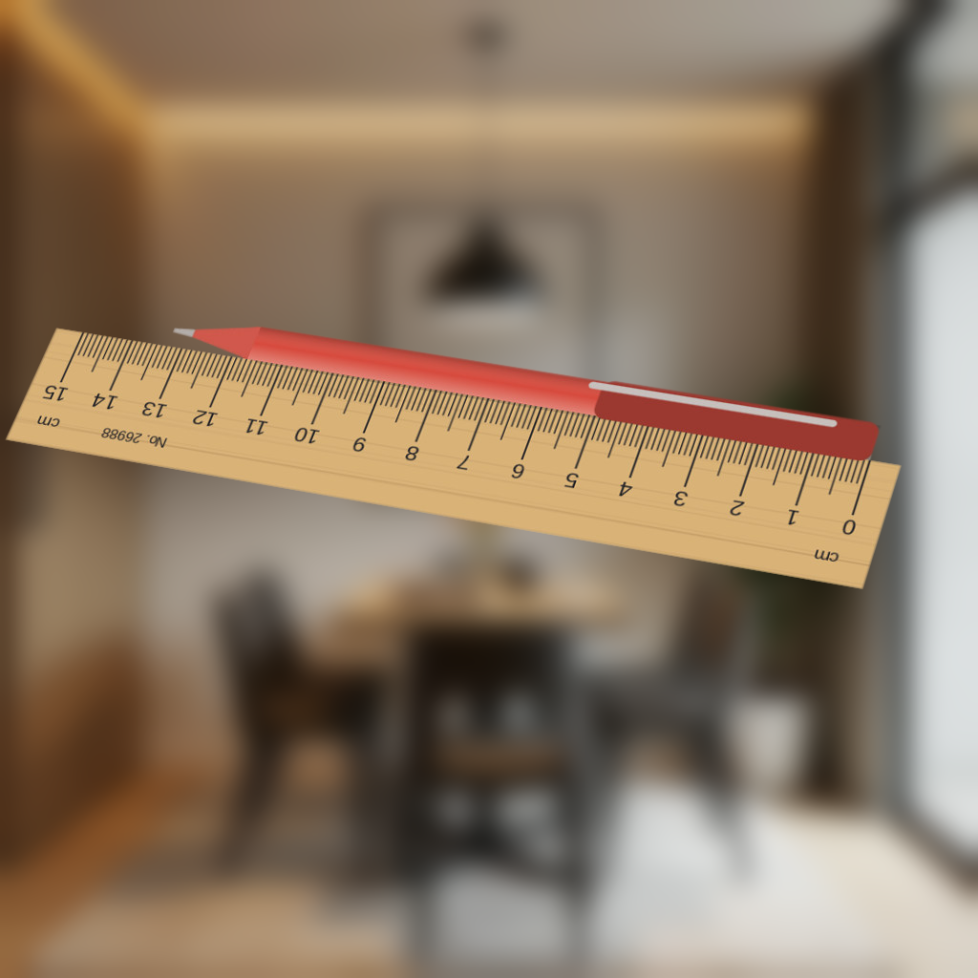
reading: 13.3,cm
